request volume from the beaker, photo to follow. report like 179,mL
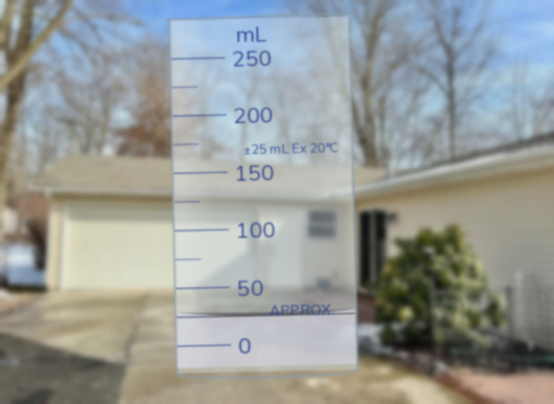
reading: 25,mL
